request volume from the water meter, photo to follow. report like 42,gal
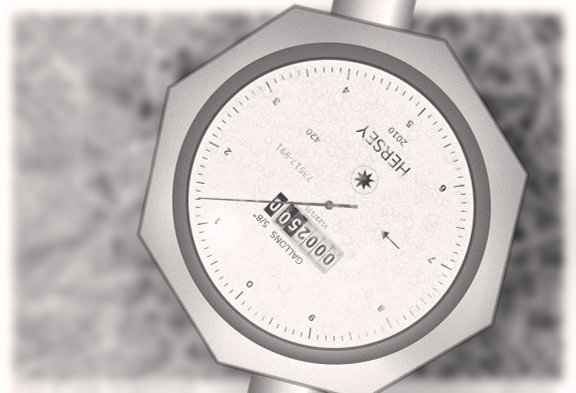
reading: 2501.3,gal
